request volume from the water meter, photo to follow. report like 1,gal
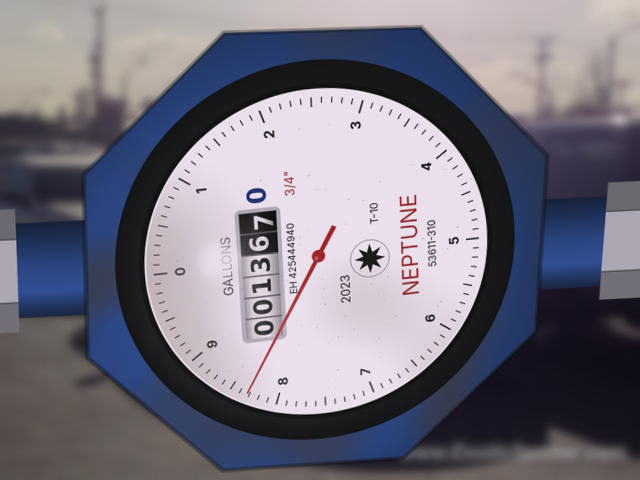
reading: 13668.3,gal
